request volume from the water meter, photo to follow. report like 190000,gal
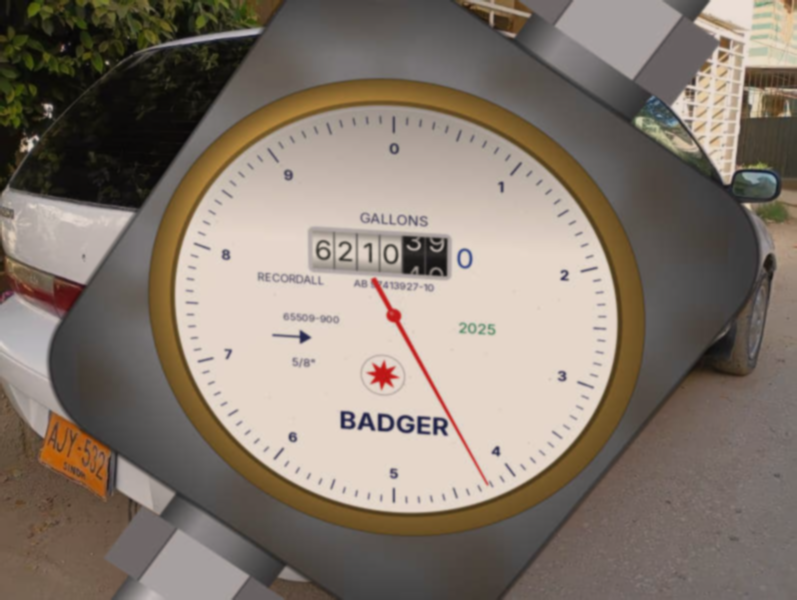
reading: 6210394.2,gal
